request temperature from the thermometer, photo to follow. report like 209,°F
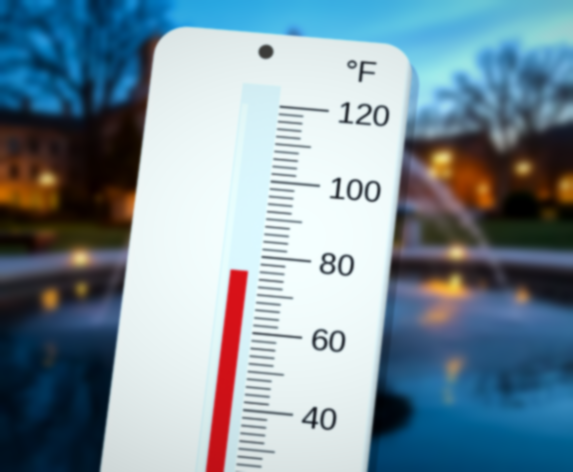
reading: 76,°F
